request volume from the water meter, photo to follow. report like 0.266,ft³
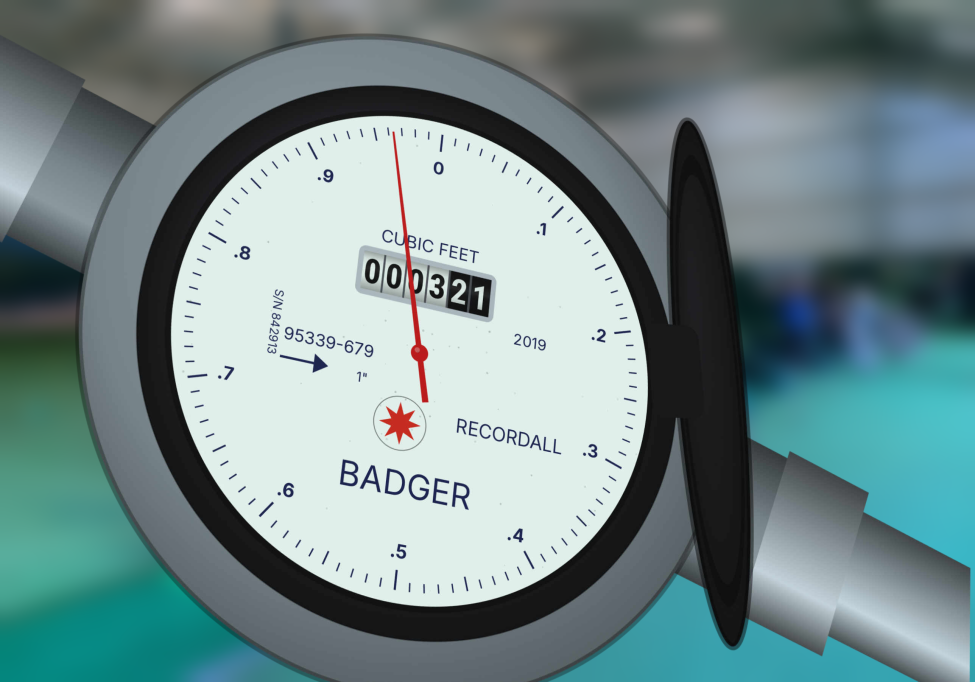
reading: 320.96,ft³
